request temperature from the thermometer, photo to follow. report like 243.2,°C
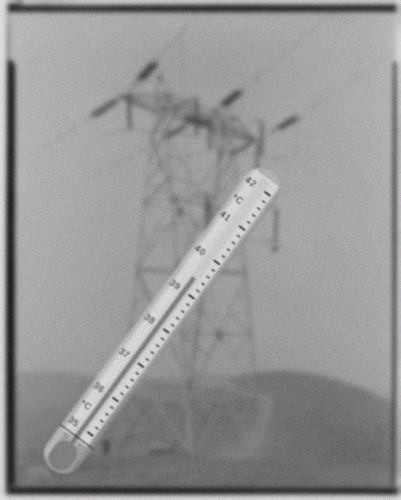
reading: 39.4,°C
